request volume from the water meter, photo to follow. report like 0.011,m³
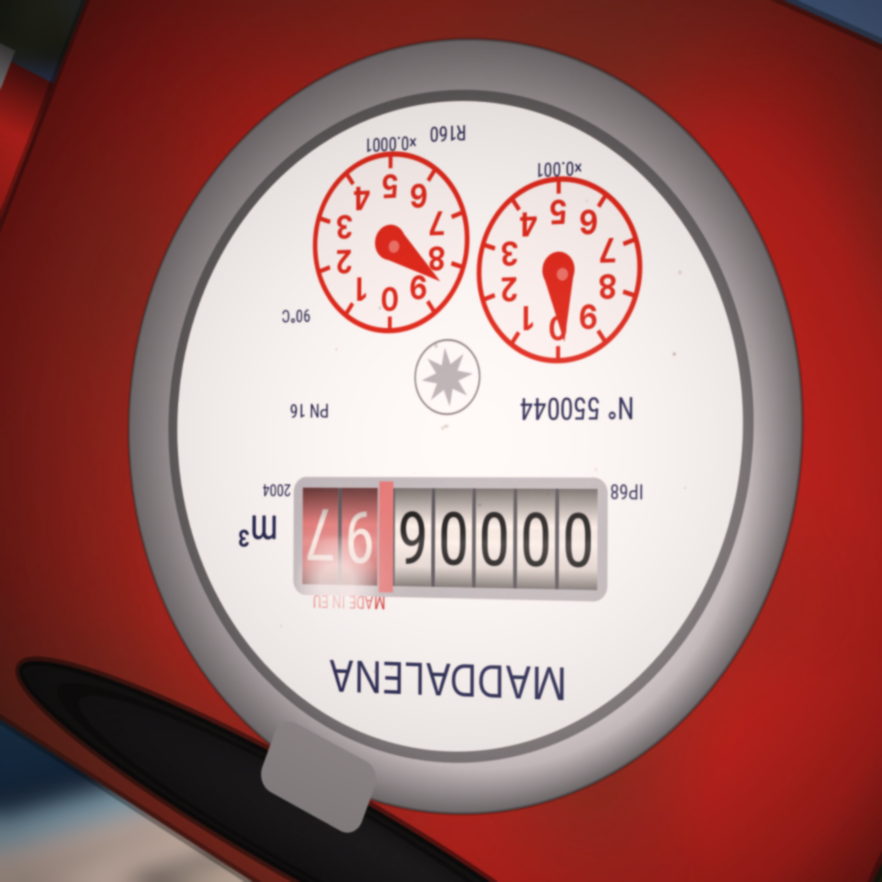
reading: 6.9698,m³
